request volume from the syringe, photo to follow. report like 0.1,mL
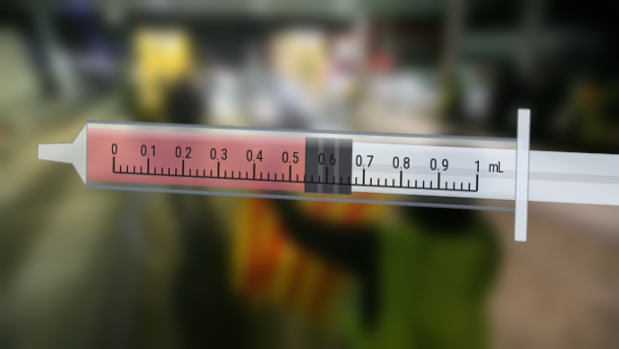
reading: 0.54,mL
